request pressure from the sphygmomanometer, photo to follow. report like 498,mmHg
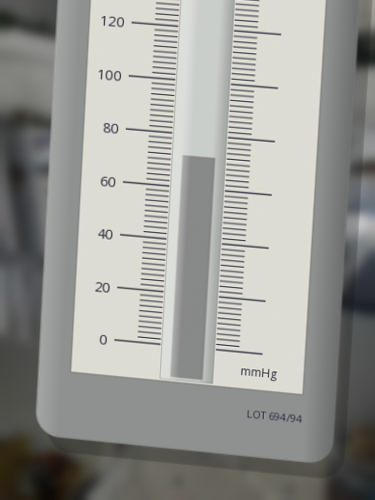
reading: 72,mmHg
